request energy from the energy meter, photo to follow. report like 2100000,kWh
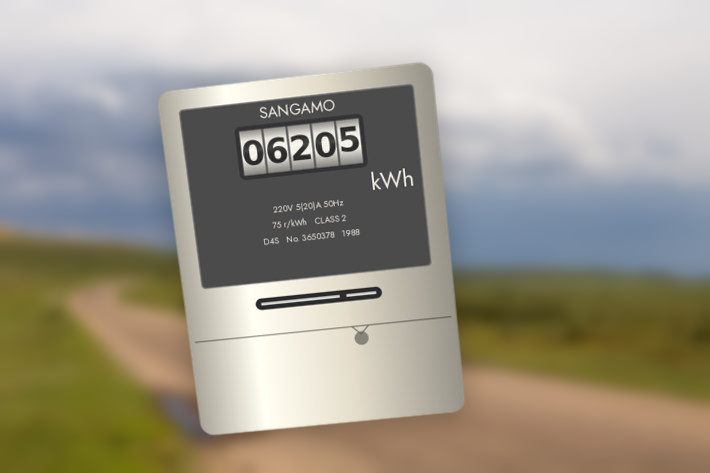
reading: 6205,kWh
